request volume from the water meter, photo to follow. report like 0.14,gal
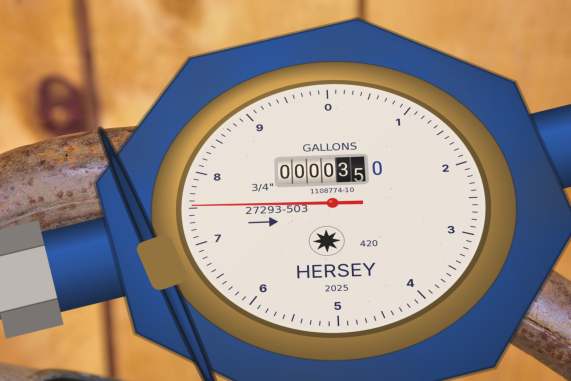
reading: 347.5,gal
